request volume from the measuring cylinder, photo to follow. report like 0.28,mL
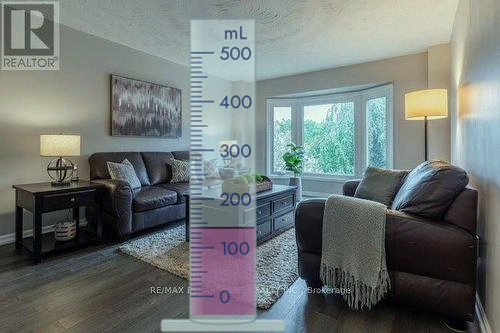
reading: 140,mL
